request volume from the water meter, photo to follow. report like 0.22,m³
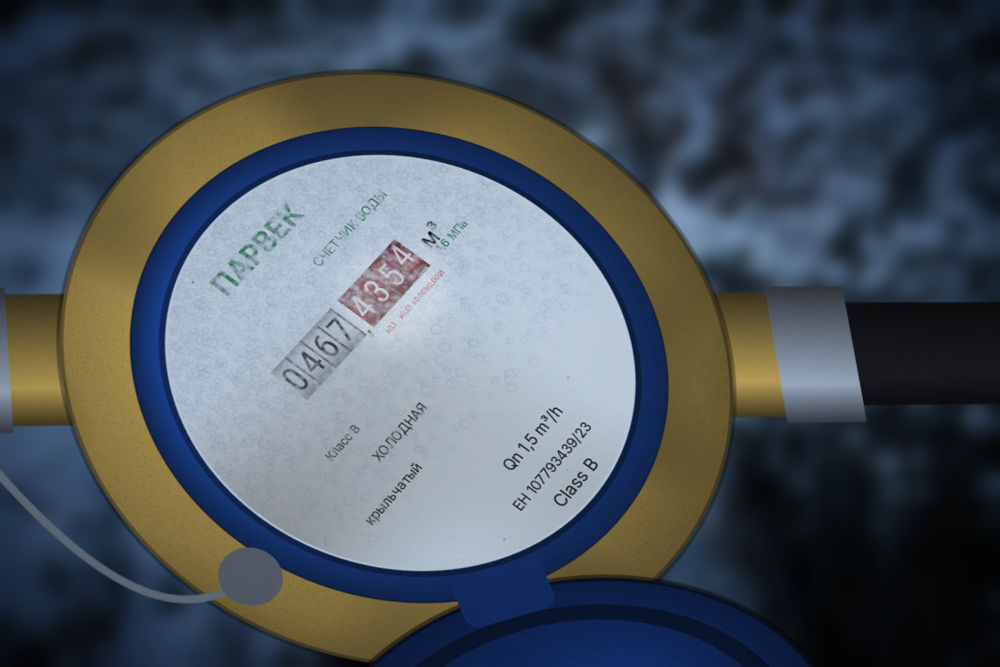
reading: 467.4354,m³
